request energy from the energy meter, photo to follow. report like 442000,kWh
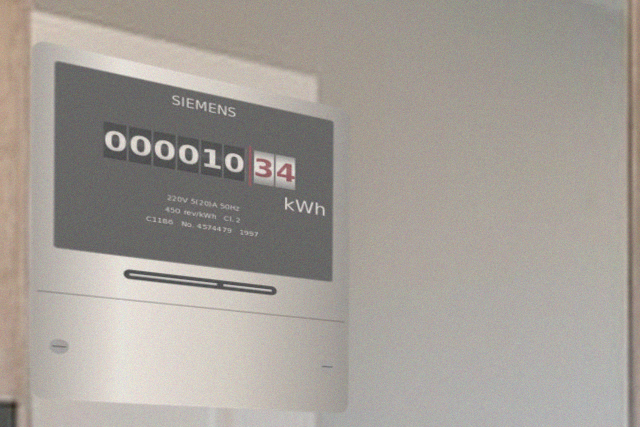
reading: 10.34,kWh
